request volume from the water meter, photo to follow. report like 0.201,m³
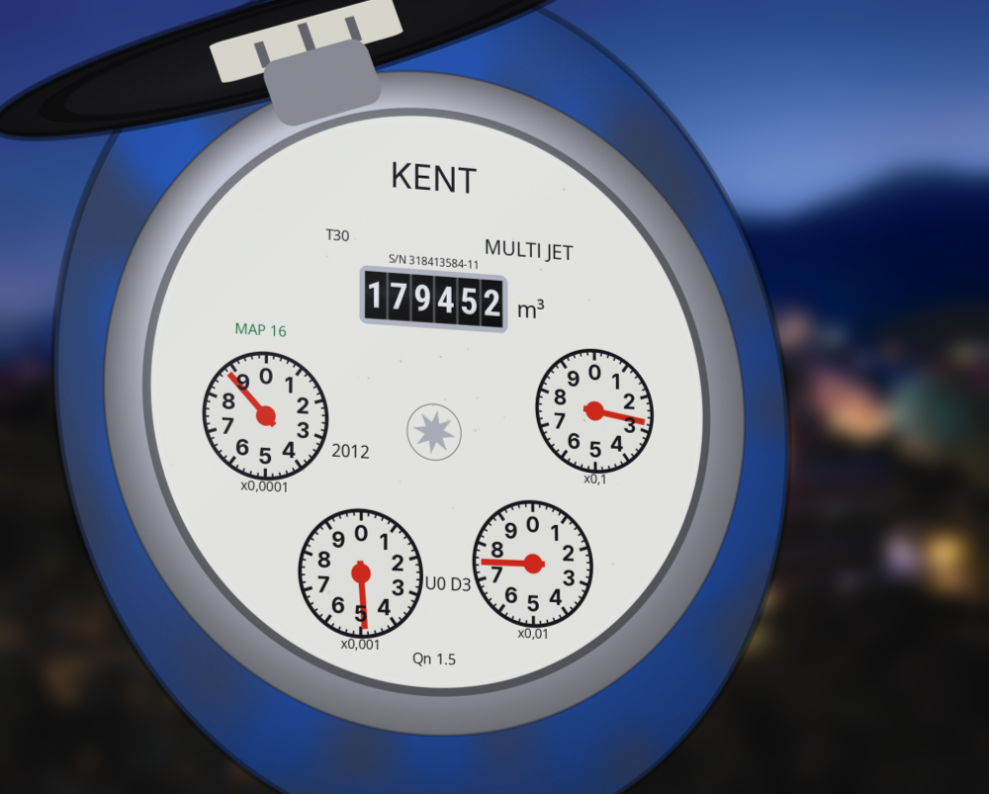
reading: 179452.2748,m³
